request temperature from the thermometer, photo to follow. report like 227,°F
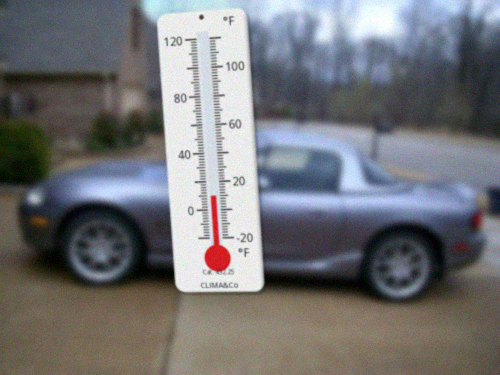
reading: 10,°F
